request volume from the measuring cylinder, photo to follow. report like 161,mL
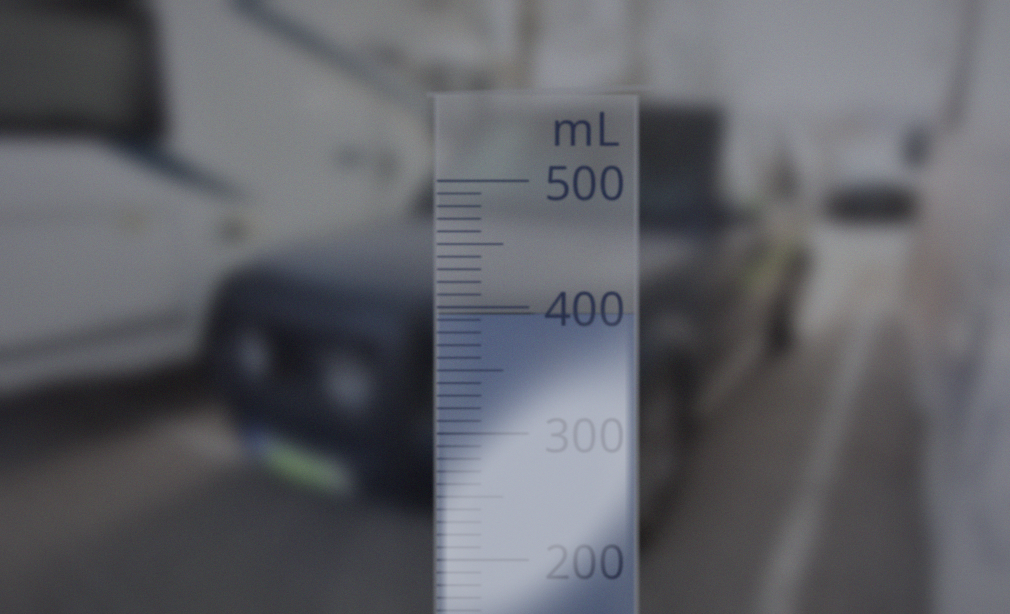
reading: 395,mL
